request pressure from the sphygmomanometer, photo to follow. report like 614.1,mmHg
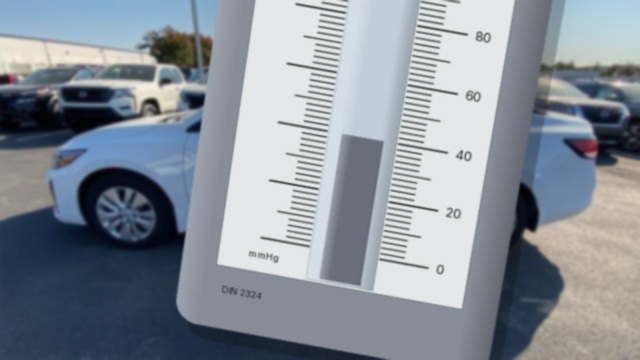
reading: 40,mmHg
